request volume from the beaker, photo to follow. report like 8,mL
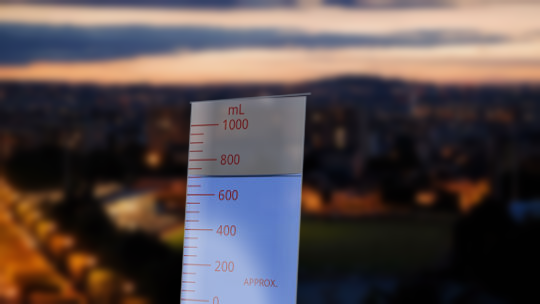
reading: 700,mL
